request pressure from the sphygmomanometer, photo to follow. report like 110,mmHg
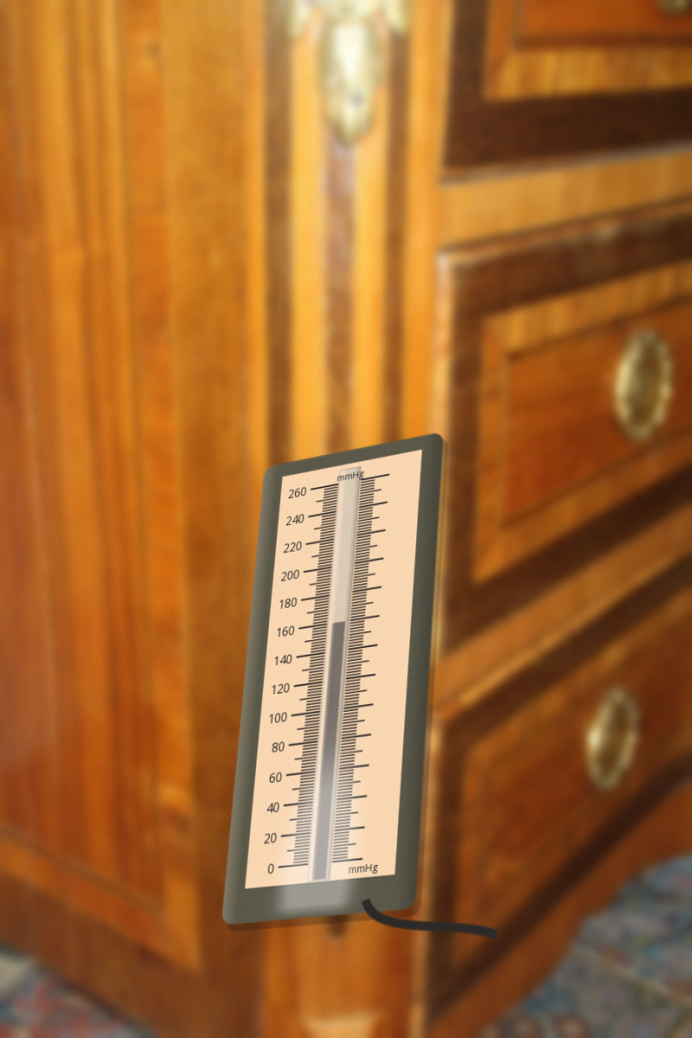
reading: 160,mmHg
